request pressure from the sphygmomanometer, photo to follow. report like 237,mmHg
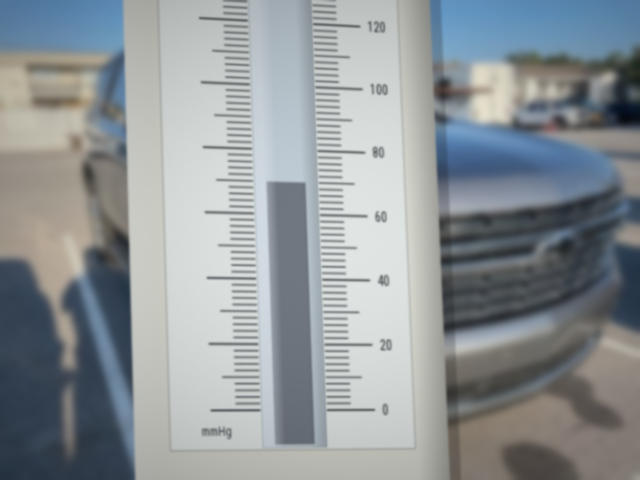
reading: 70,mmHg
